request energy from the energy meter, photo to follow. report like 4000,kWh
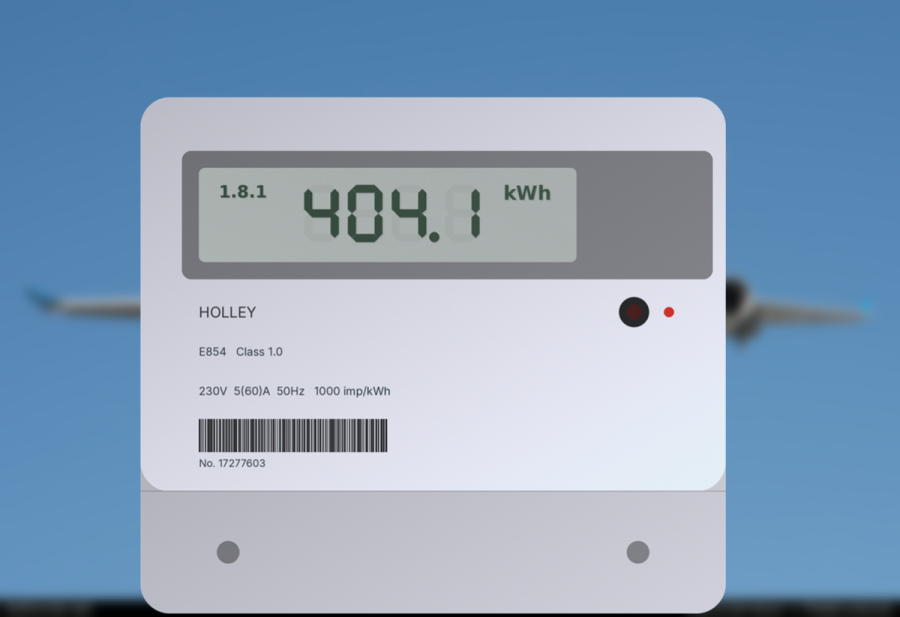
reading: 404.1,kWh
